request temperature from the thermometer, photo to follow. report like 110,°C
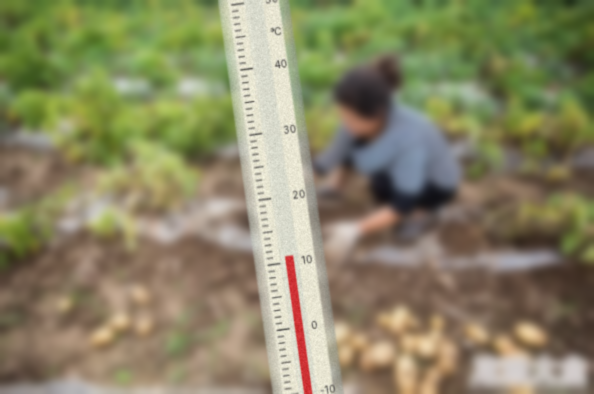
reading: 11,°C
